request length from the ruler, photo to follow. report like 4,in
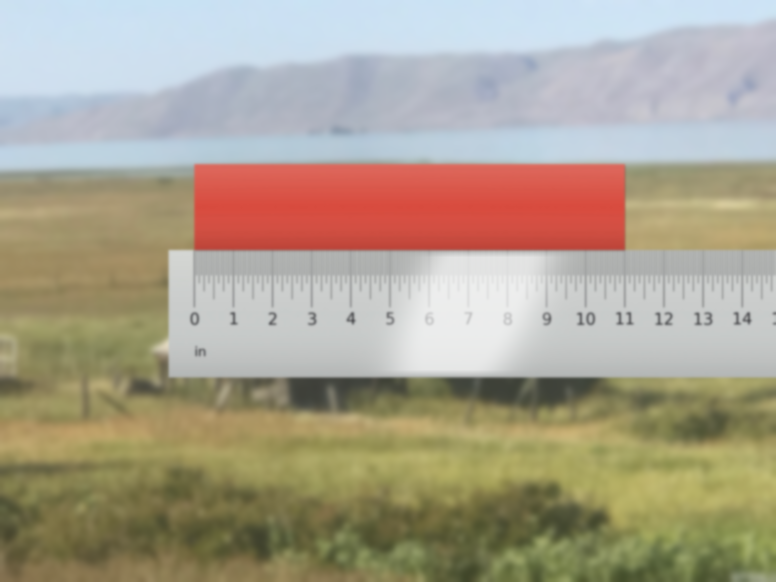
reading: 11,in
